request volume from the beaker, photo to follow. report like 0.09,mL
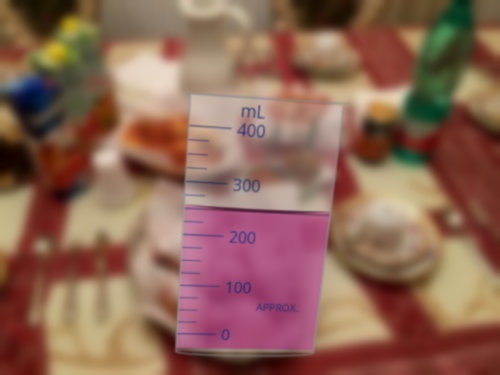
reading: 250,mL
